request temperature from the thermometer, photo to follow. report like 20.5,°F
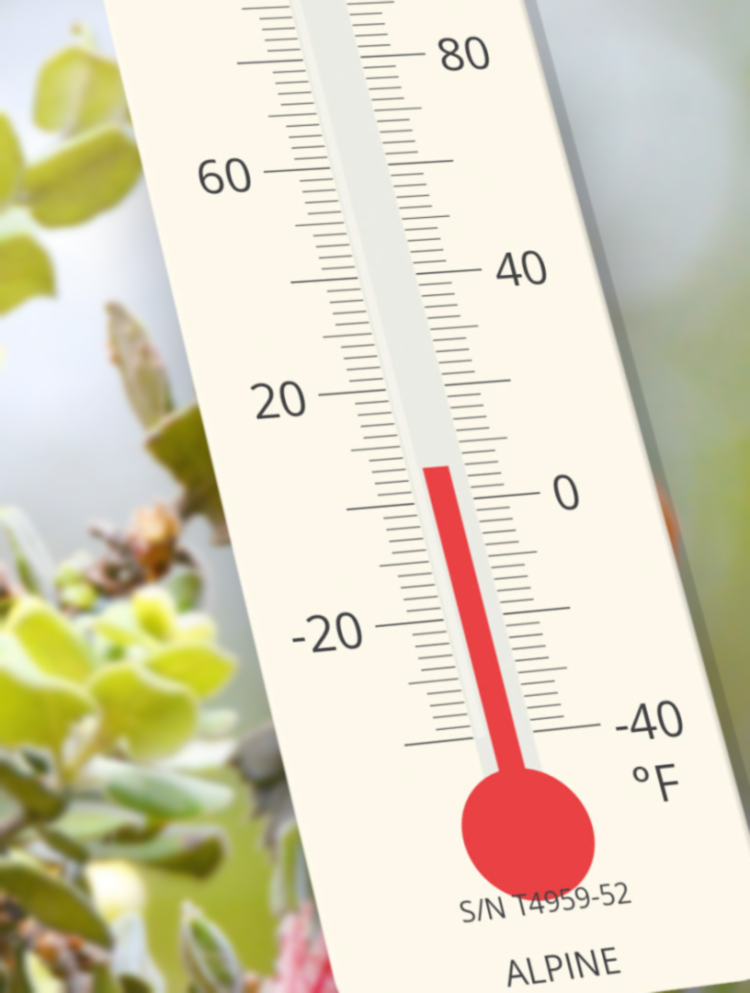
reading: 6,°F
